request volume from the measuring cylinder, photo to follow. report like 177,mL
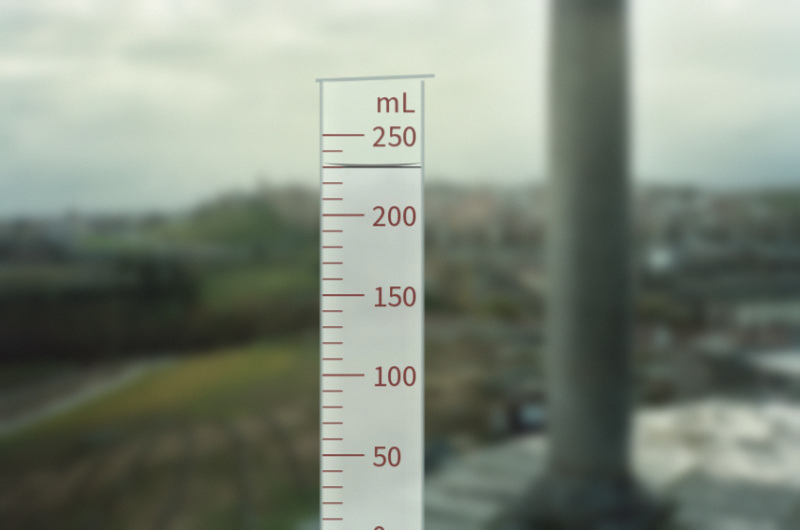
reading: 230,mL
